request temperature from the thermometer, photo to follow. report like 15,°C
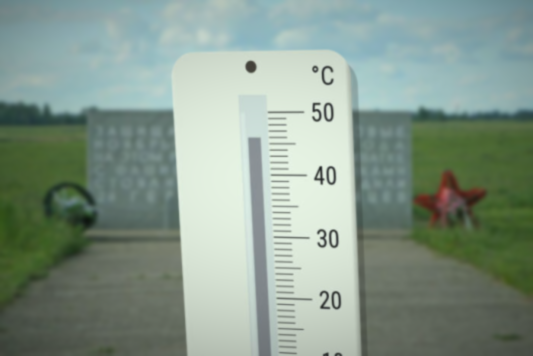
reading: 46,°C
